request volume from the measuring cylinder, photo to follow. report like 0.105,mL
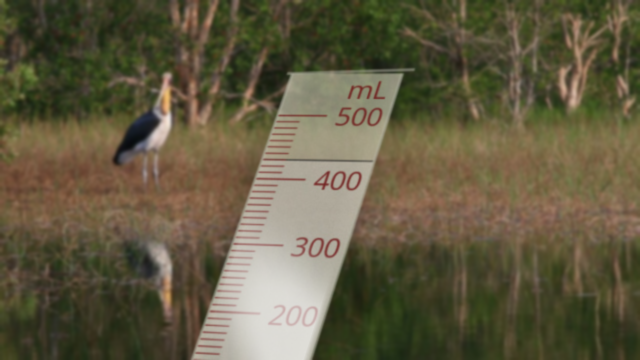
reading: 430,mL
